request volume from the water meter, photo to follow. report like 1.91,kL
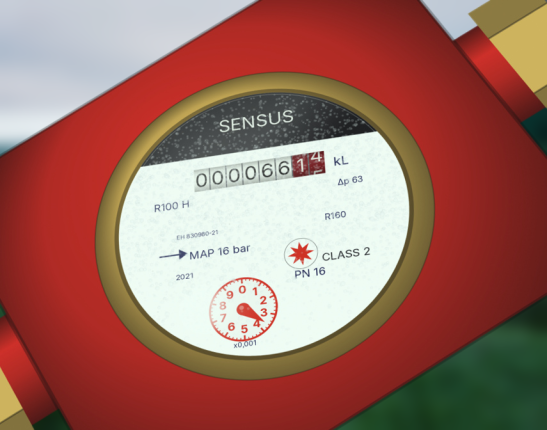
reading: 66.143,kL
